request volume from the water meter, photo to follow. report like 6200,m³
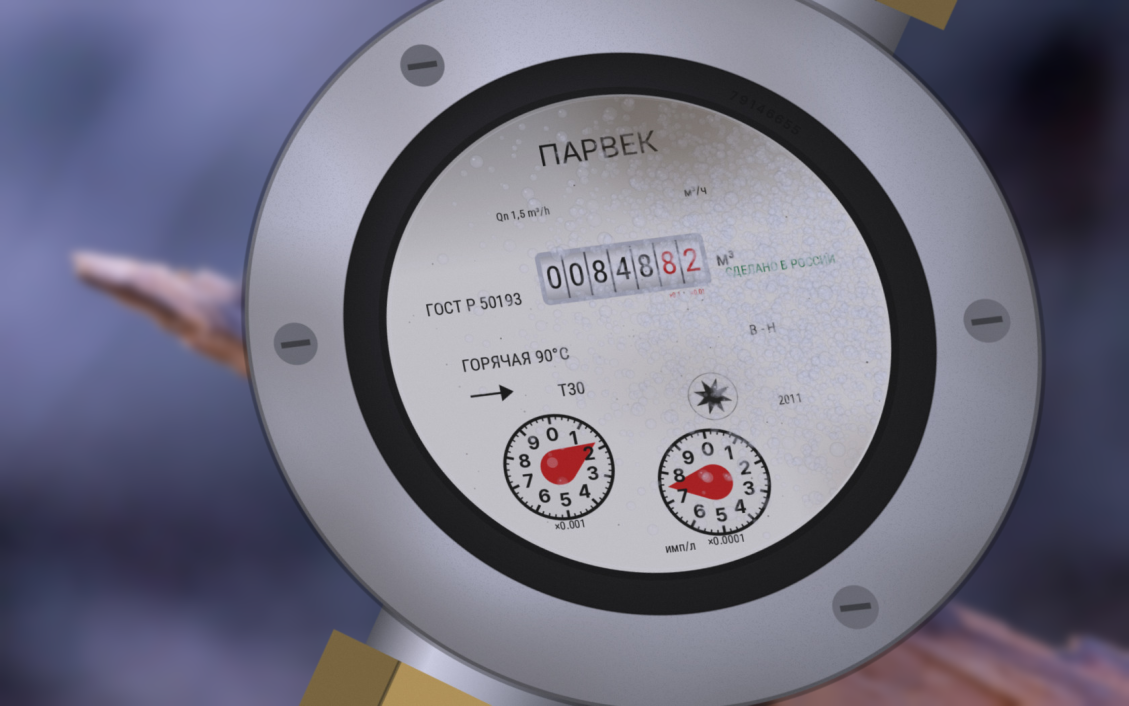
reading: 848.8217,m³
